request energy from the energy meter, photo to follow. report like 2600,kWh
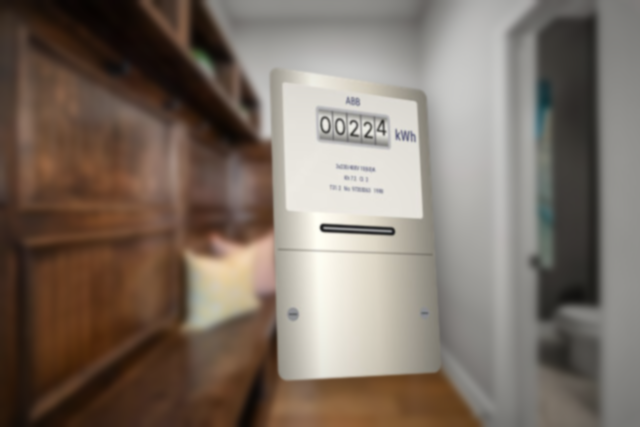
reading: 224,kWh
